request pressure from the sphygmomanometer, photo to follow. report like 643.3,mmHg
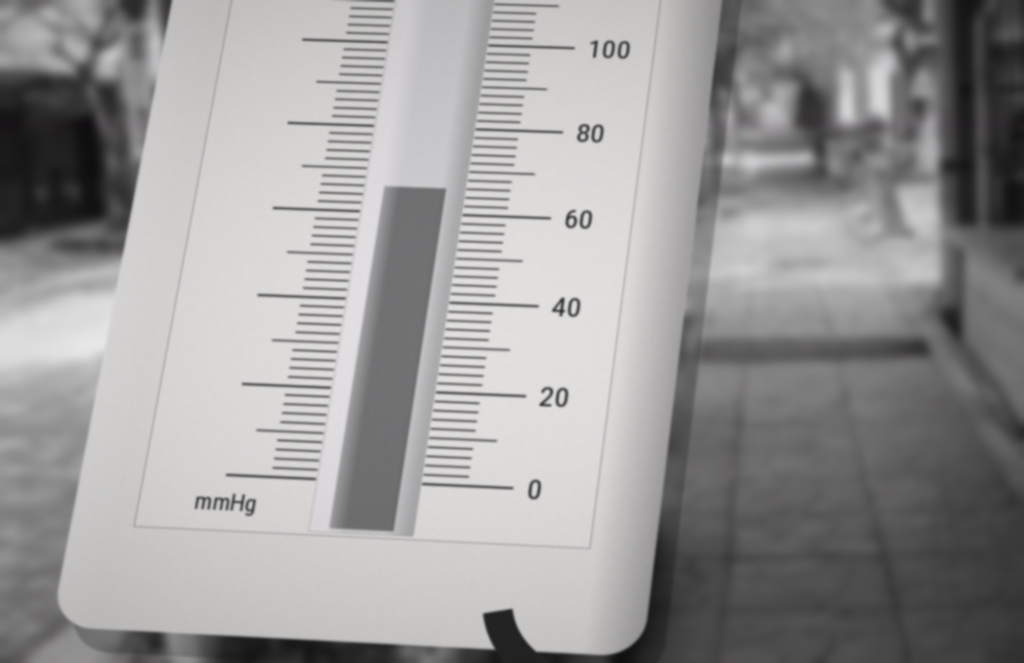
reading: 66,mmHg
